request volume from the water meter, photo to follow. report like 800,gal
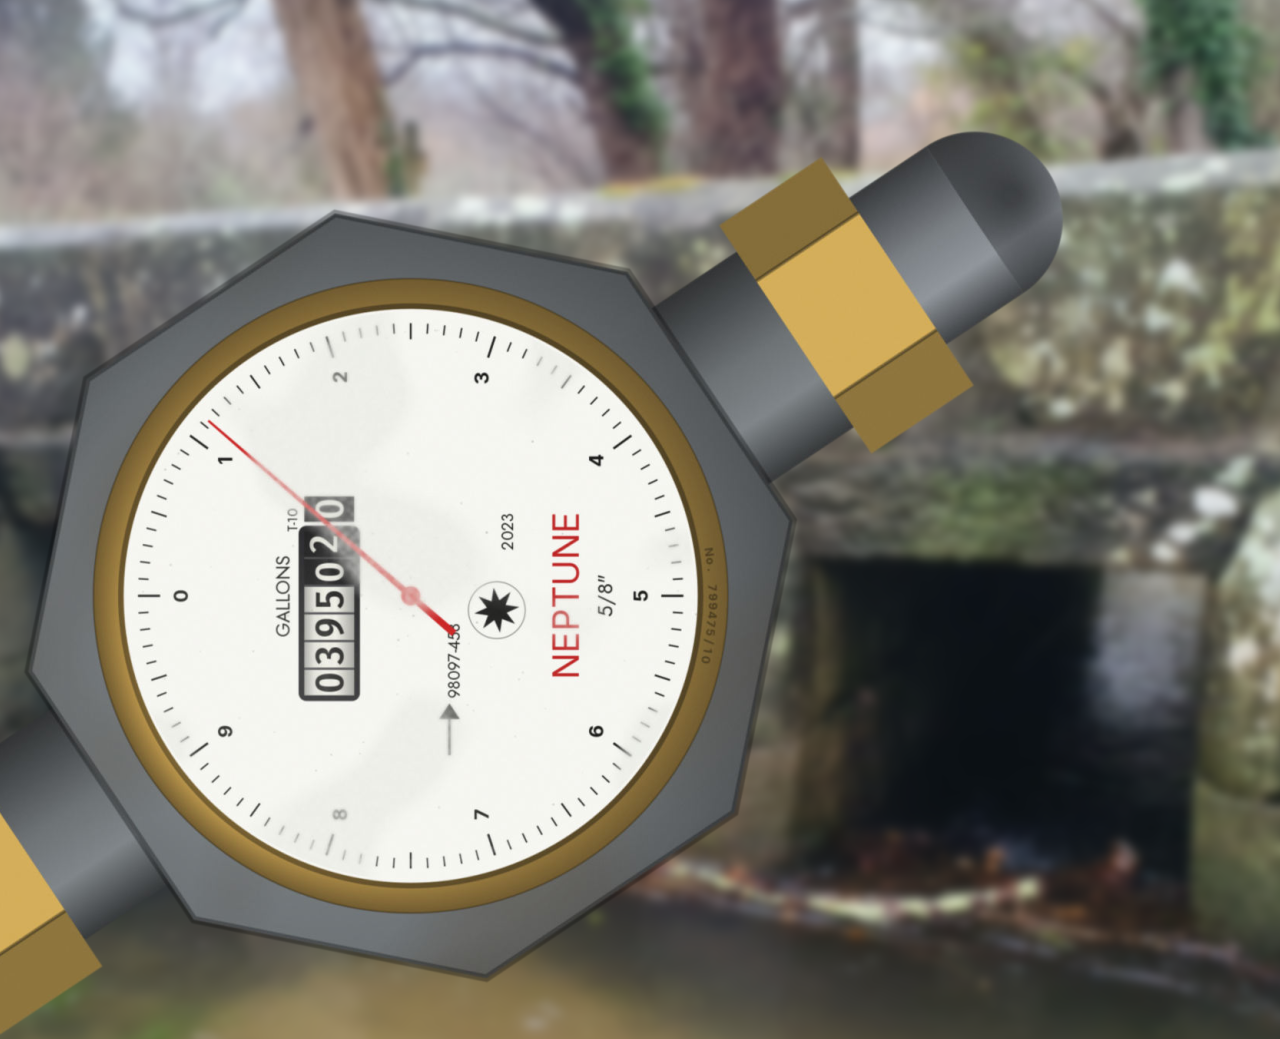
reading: 395021.1,gal
